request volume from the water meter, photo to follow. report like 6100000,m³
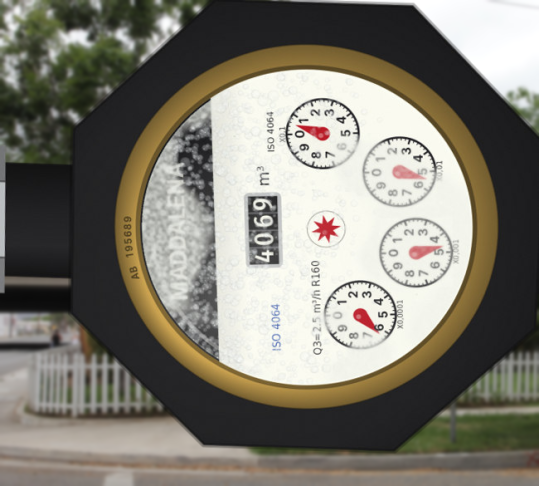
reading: 4069.0546,m³
